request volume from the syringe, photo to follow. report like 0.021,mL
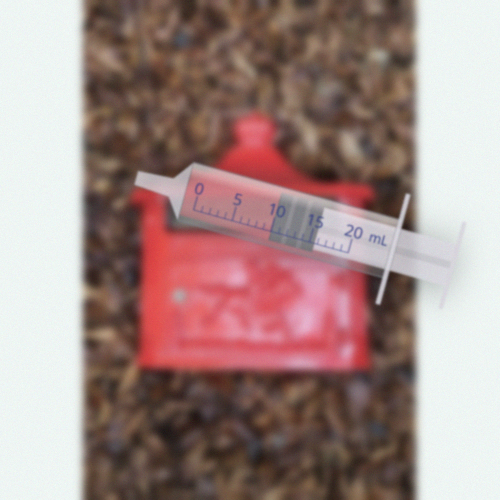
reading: 10,mL
